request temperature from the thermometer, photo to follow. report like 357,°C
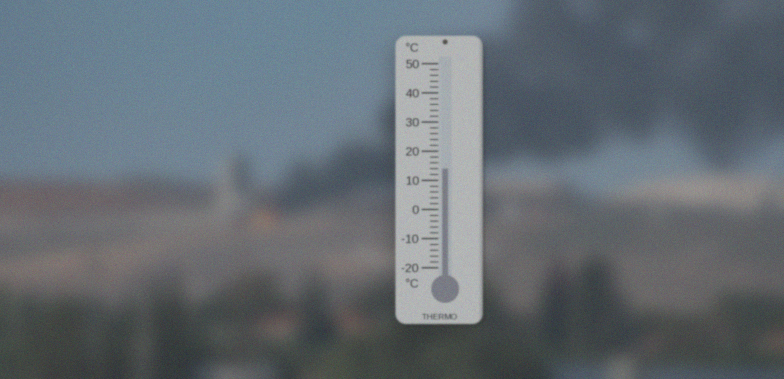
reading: 14,°C
